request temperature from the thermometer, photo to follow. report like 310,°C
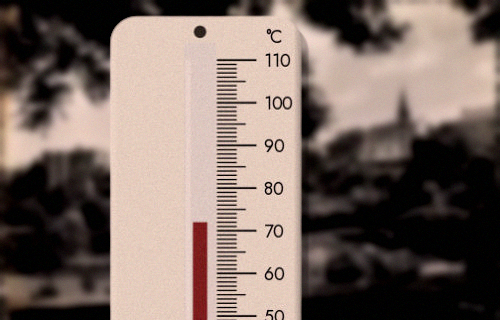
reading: 72,°C
